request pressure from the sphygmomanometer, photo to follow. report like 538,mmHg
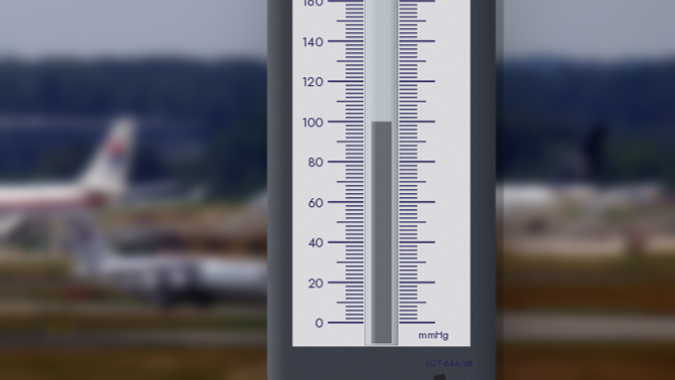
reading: 100,mmHg
